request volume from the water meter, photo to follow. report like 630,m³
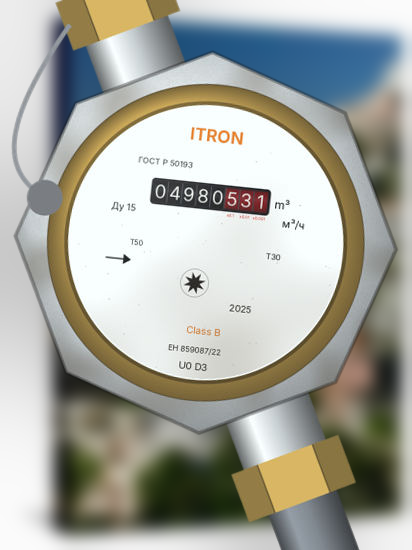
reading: 4980.531,m³
